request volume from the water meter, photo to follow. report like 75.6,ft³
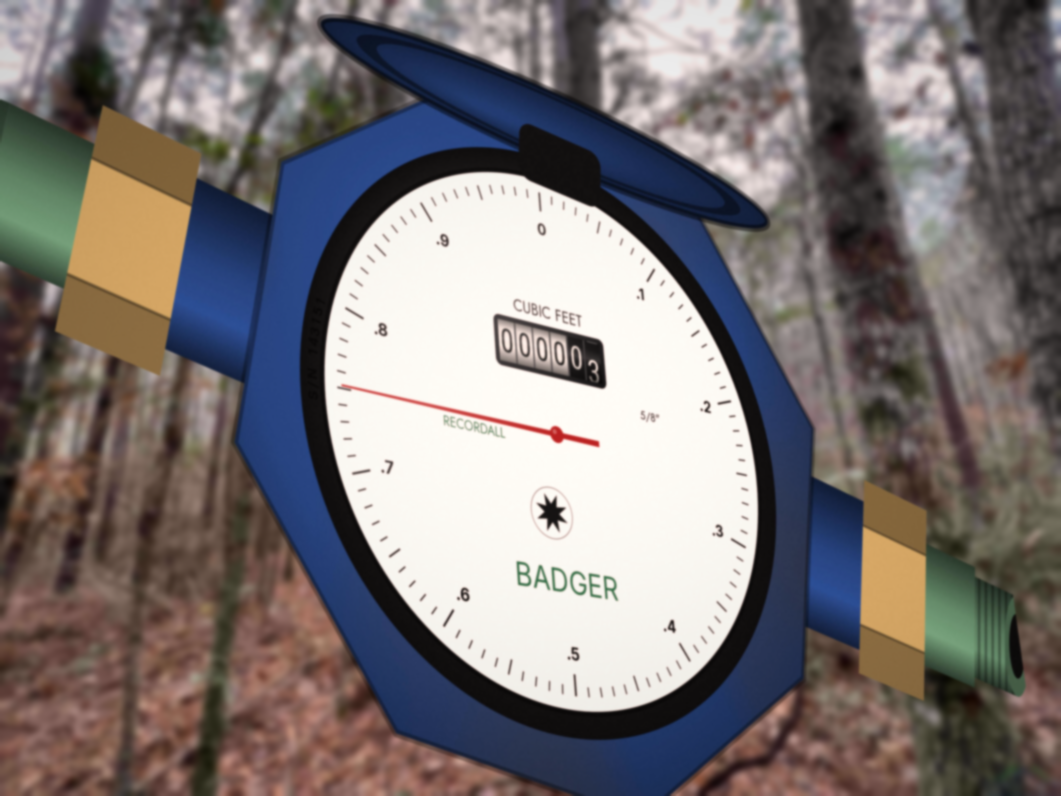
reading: 2.75,ft³
